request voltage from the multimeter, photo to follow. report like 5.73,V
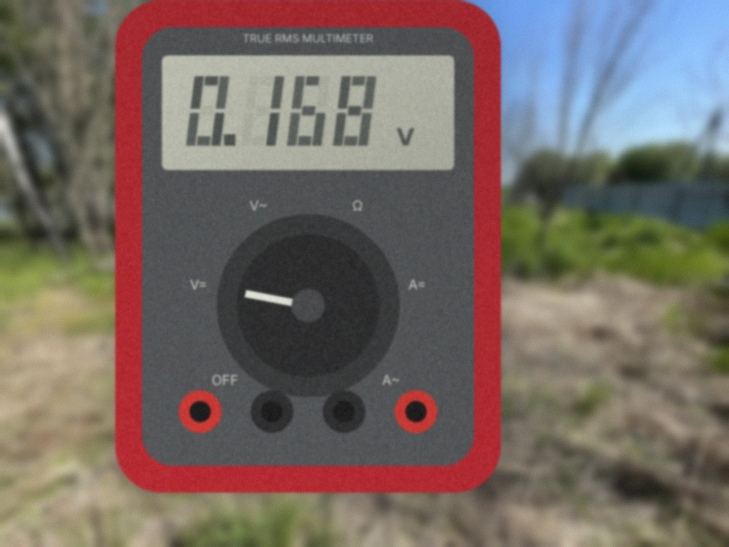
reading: 0.168,V
